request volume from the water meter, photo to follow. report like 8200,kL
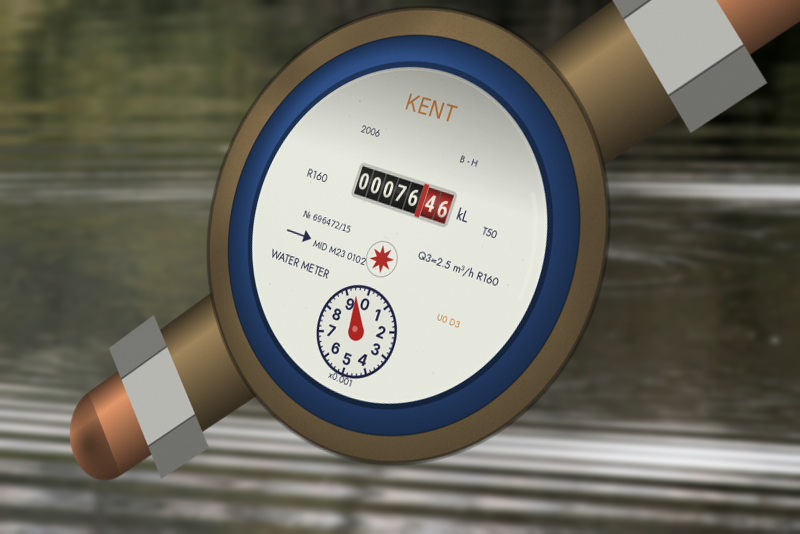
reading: 76.459,kL
